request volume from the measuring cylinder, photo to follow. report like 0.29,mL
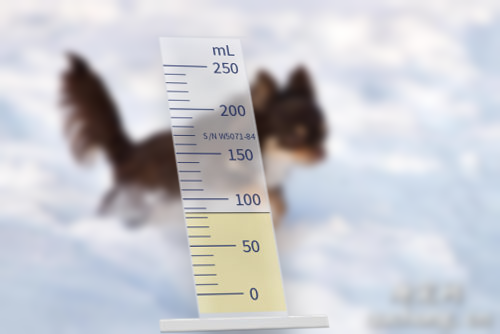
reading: 85,mL
